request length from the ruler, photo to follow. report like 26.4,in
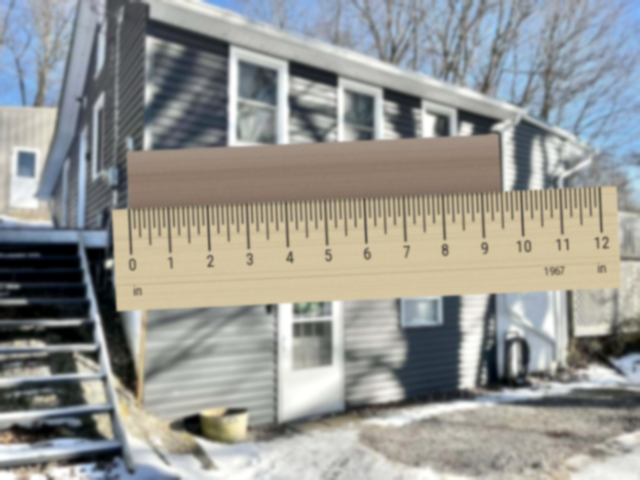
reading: 9.5,in
